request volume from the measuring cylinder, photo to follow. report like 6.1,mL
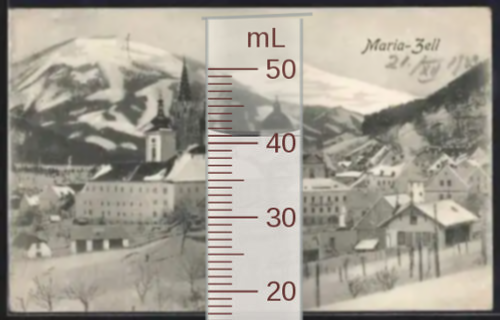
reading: 41,mL
